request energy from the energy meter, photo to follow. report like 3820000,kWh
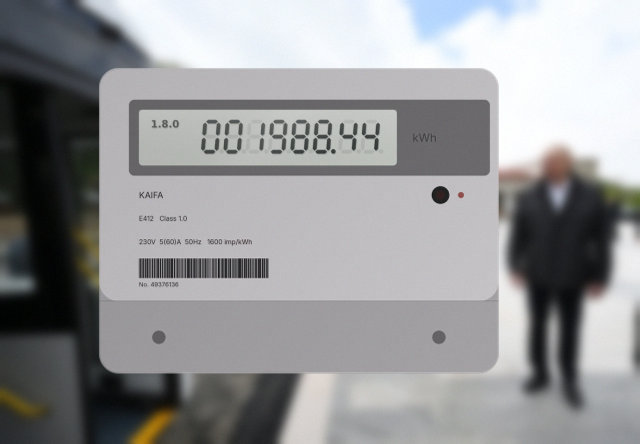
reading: 1988.44,kWh
